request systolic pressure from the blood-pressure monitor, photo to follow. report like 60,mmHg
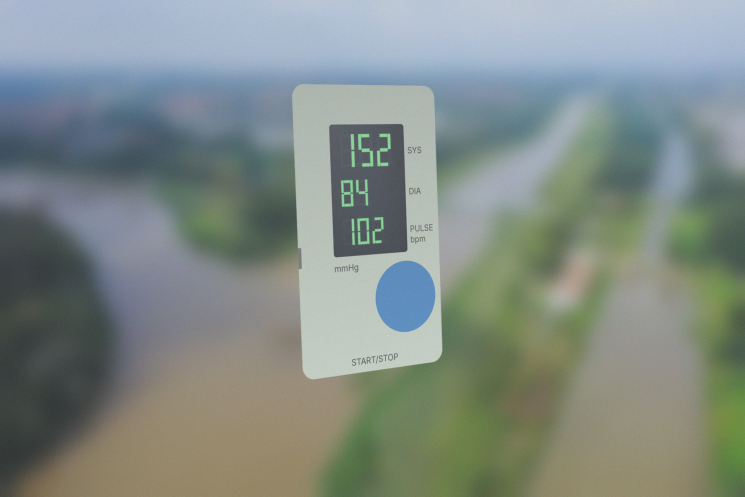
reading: 152,mmHg
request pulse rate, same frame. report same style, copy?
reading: 102,bpm
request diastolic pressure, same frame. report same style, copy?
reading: 84,mmHg
